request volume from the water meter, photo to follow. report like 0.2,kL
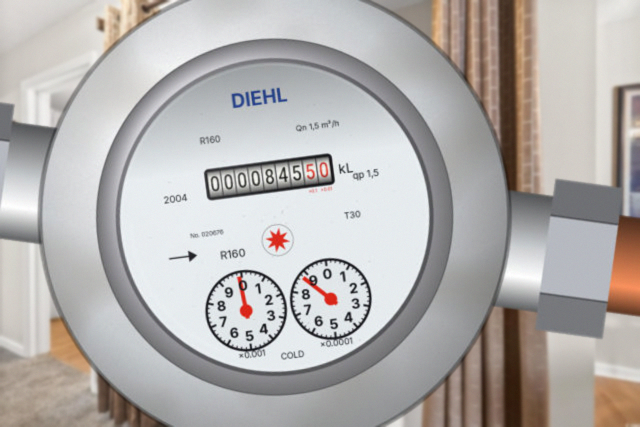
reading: 845.4998,kL
